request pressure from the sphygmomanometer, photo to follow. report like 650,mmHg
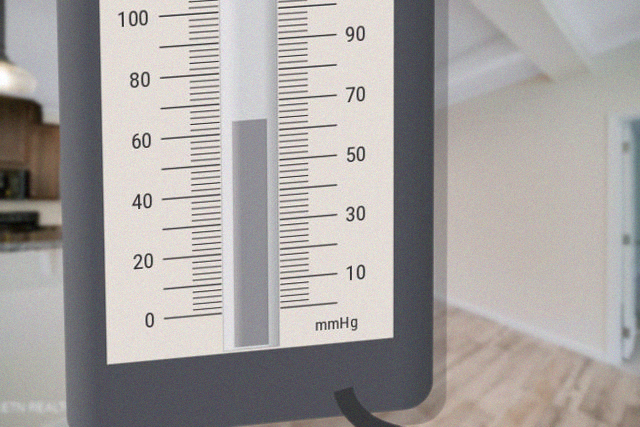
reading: 64,mmHg
